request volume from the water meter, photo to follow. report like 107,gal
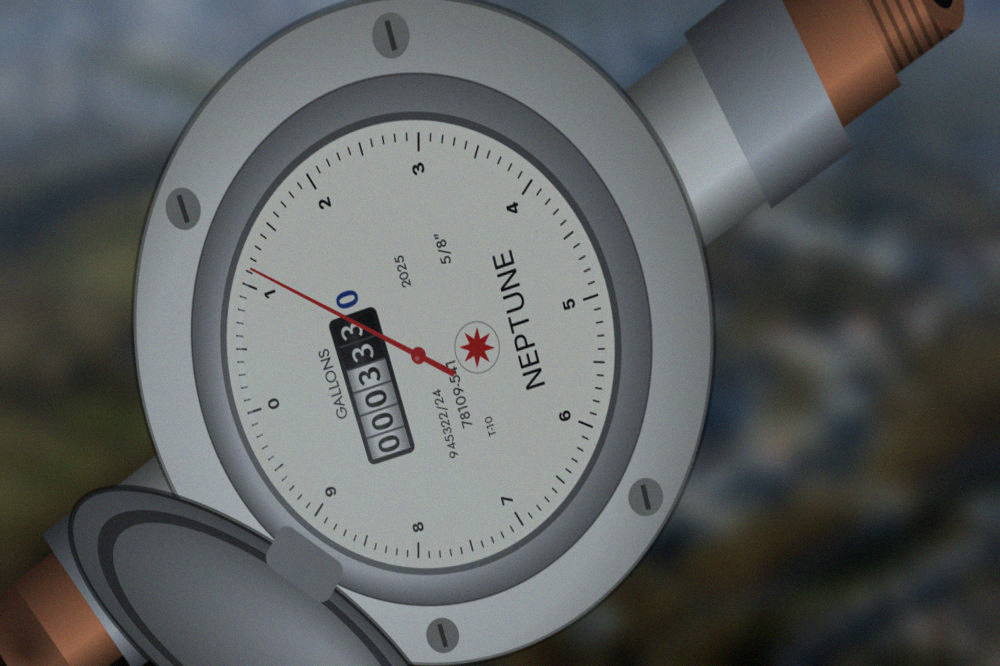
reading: 3331.1,gal
